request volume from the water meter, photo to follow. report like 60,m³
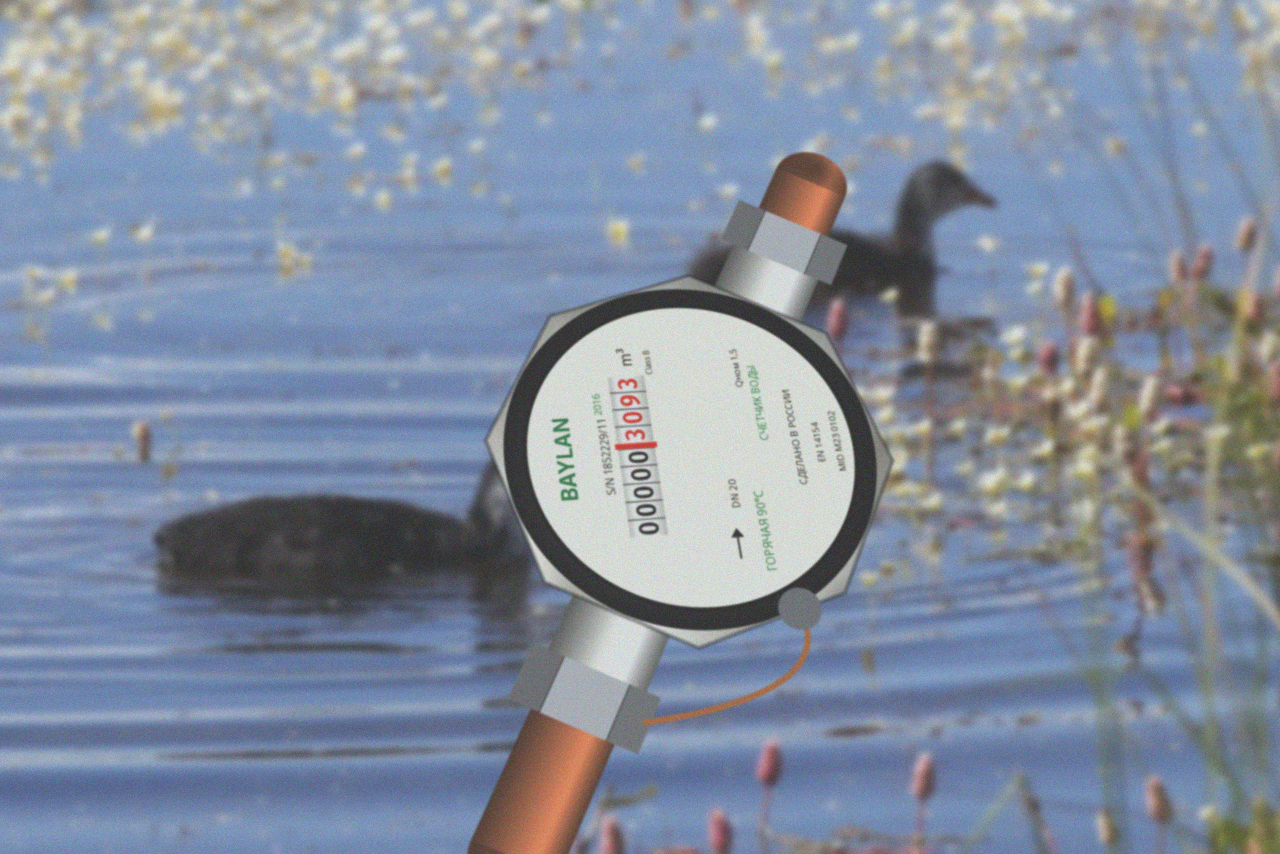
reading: 0.3093,m³
